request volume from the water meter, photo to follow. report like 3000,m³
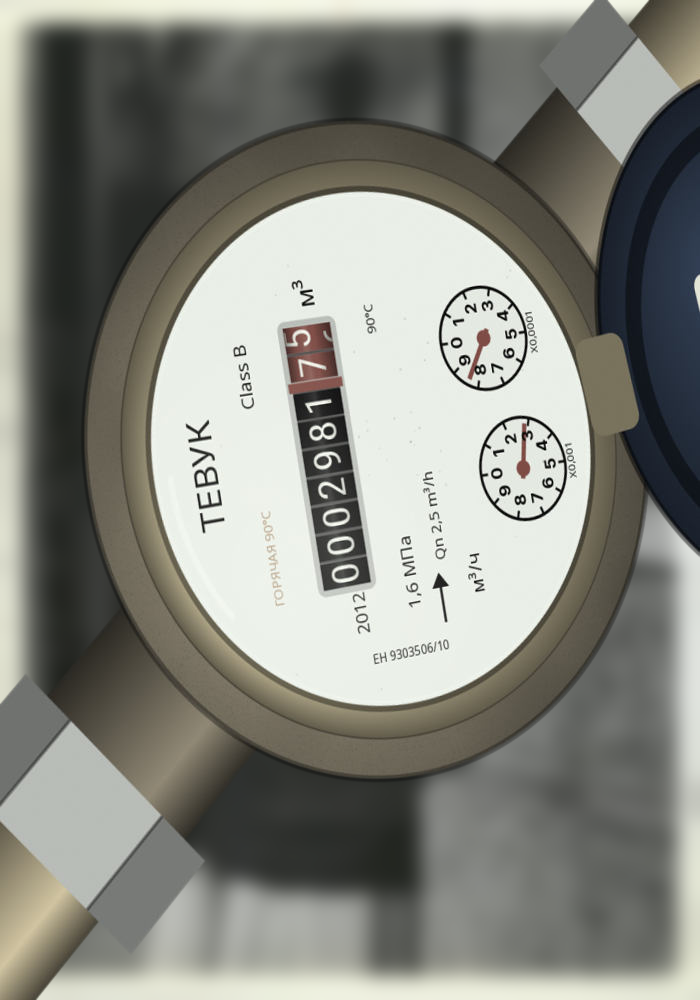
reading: 2981.7528,m³
